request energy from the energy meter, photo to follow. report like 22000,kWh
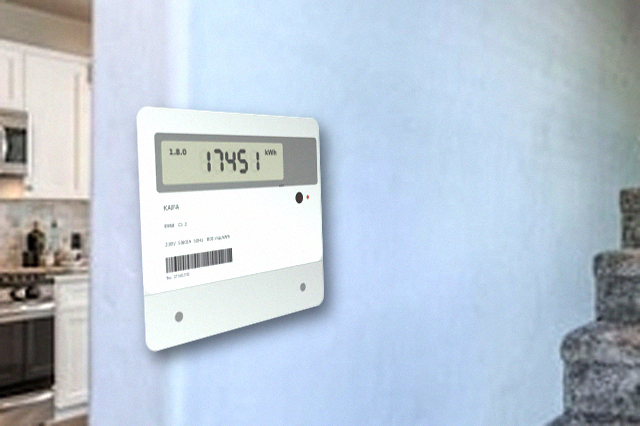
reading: 17451,kWh
